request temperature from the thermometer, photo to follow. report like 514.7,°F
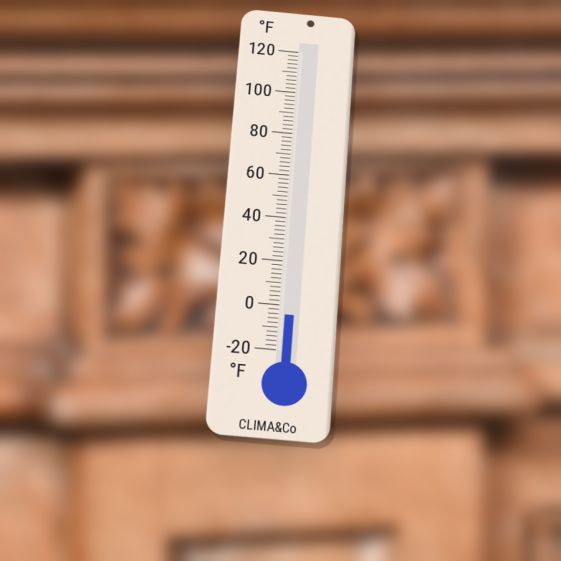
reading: -4,°F
